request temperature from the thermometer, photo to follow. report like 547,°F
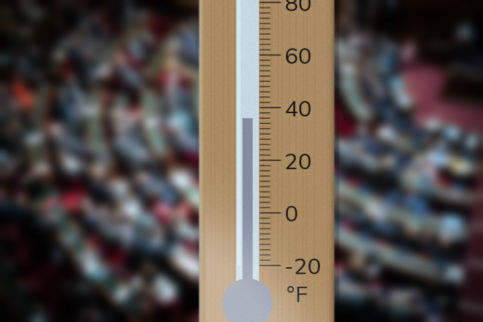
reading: 36,°F
